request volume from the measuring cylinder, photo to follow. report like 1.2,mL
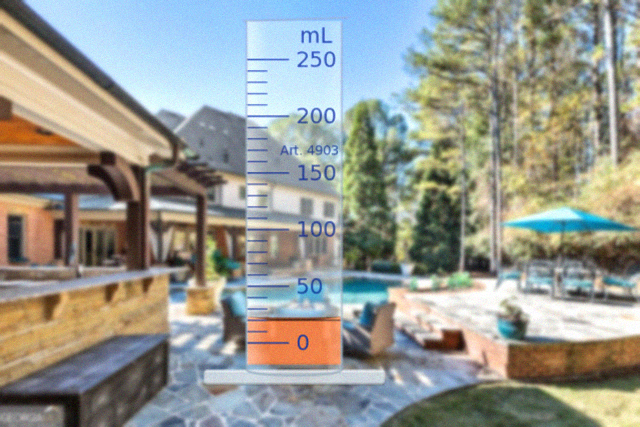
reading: 20,mL
